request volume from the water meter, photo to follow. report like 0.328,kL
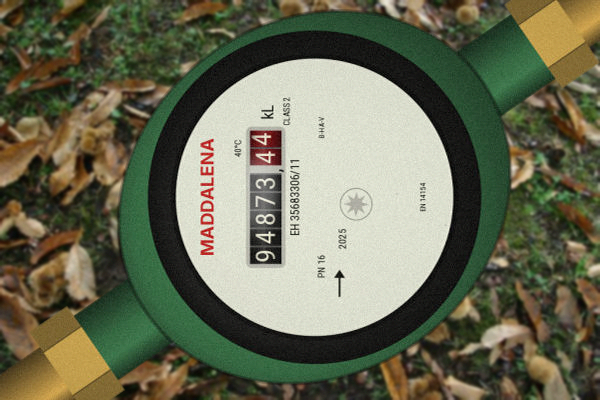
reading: 94873.44,kL
